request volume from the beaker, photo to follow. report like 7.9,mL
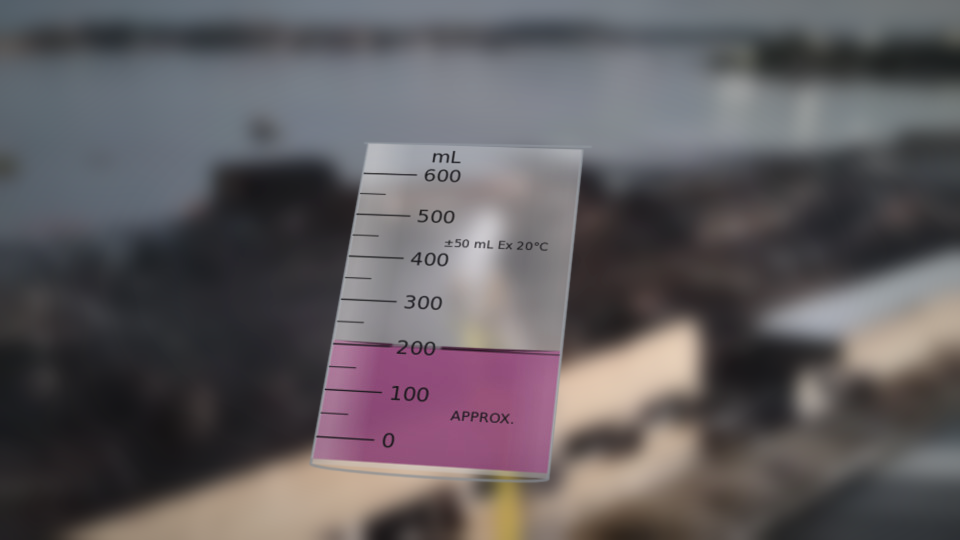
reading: 200,mL
